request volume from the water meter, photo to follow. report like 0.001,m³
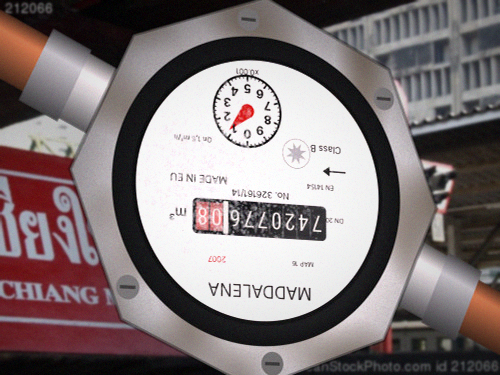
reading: 7420776.081,m³
